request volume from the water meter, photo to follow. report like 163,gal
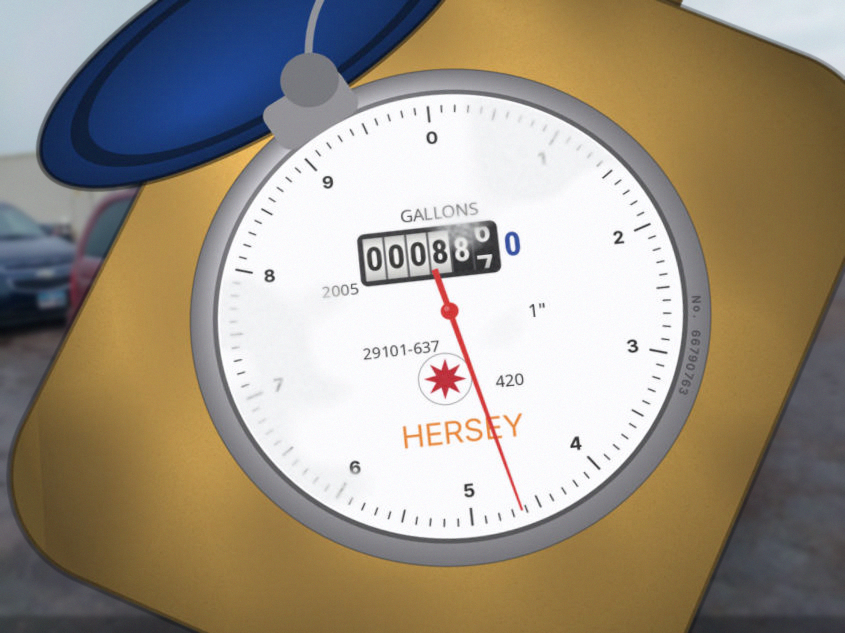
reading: 8864.6,gal
